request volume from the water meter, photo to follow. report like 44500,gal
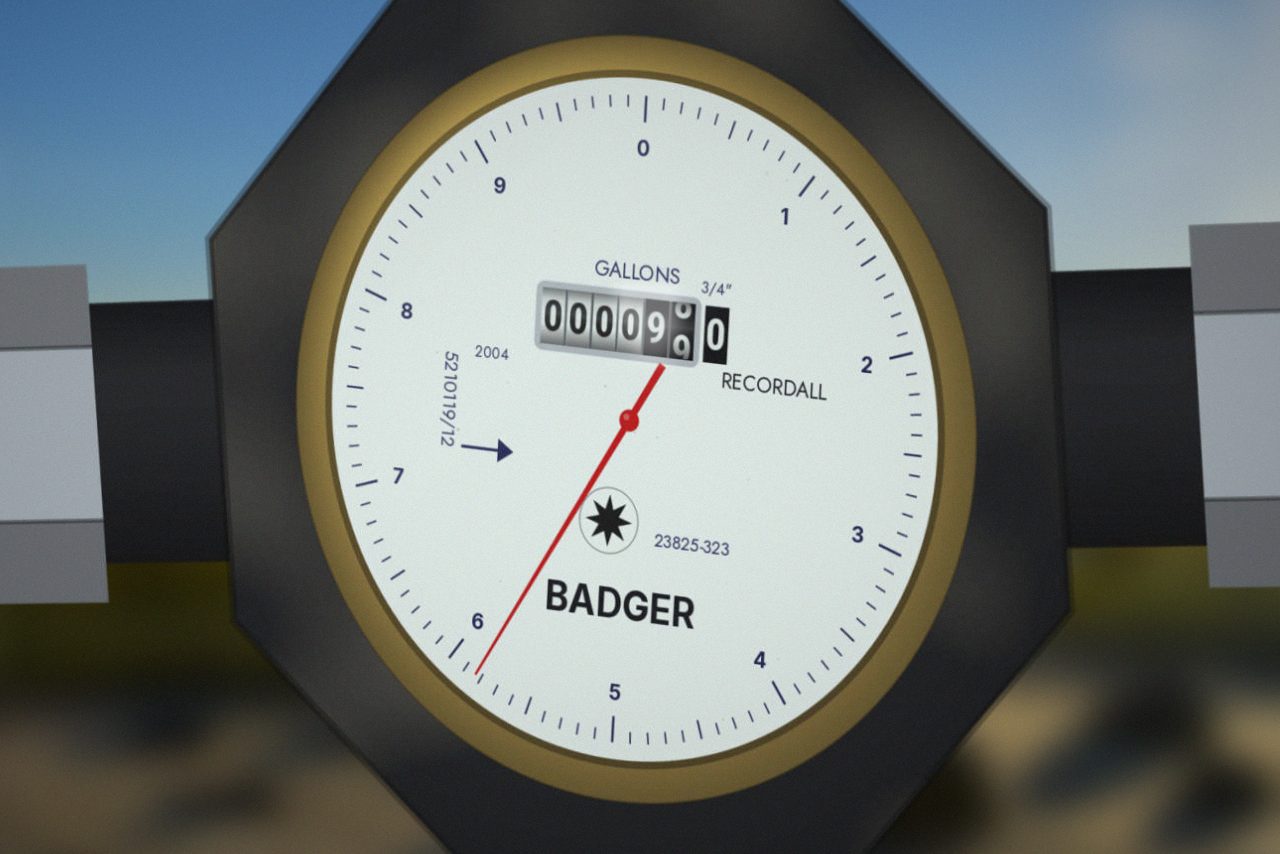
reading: 985.8,gal
